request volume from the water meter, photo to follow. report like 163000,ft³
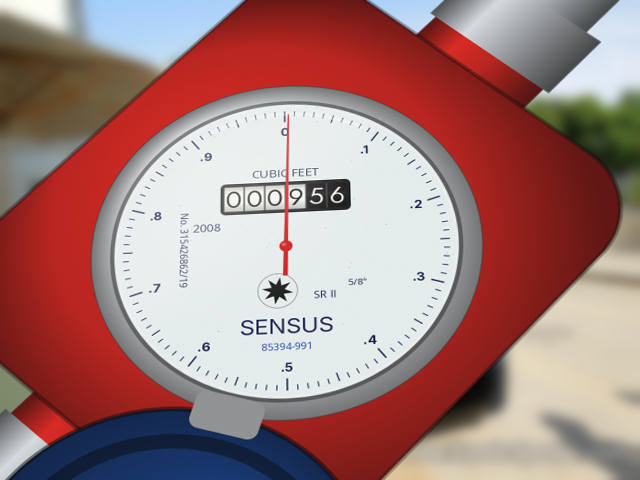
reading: 956.00,ft³
